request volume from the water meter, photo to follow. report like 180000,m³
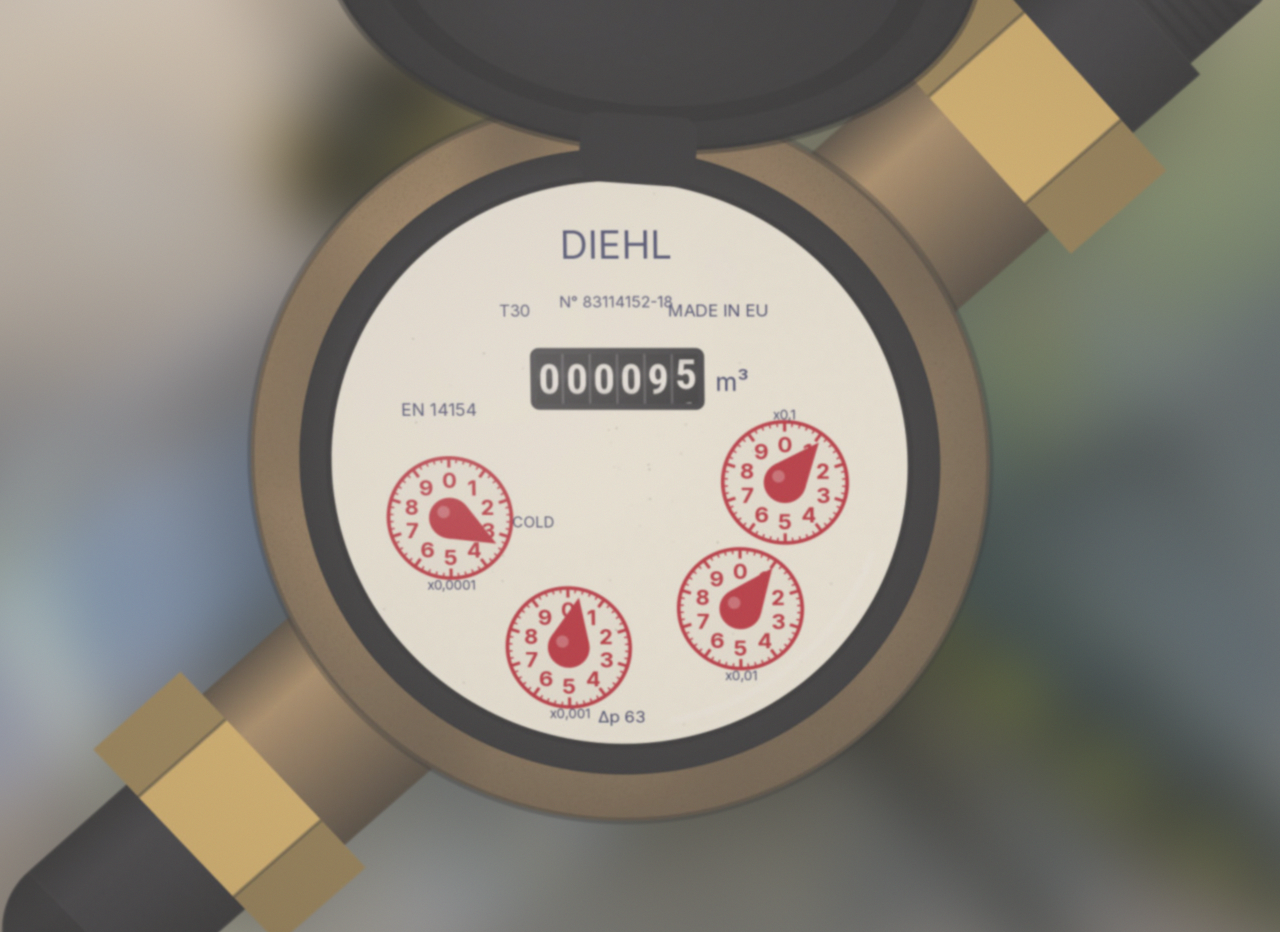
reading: 95.1103,m³
